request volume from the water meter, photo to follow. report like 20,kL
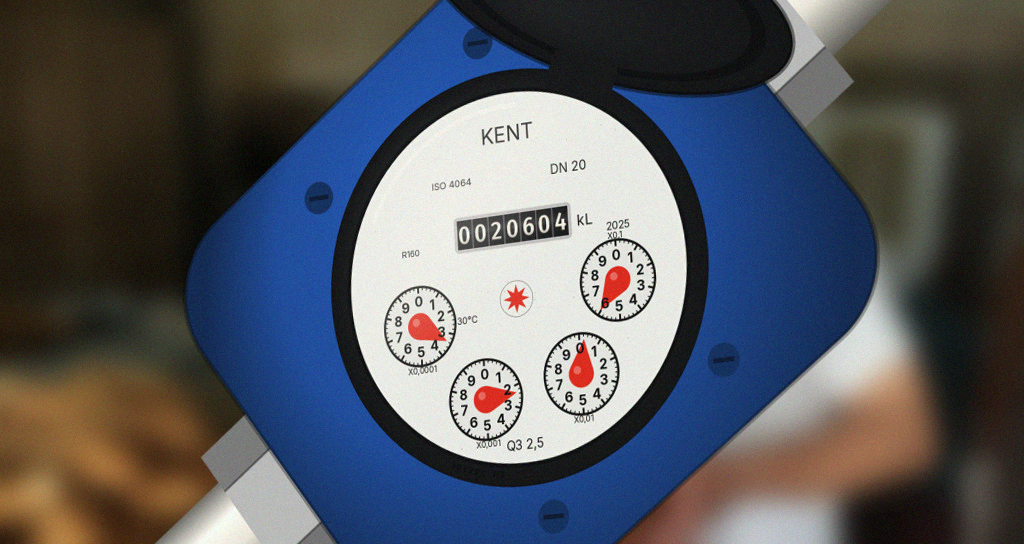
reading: 20604.6023,kL
